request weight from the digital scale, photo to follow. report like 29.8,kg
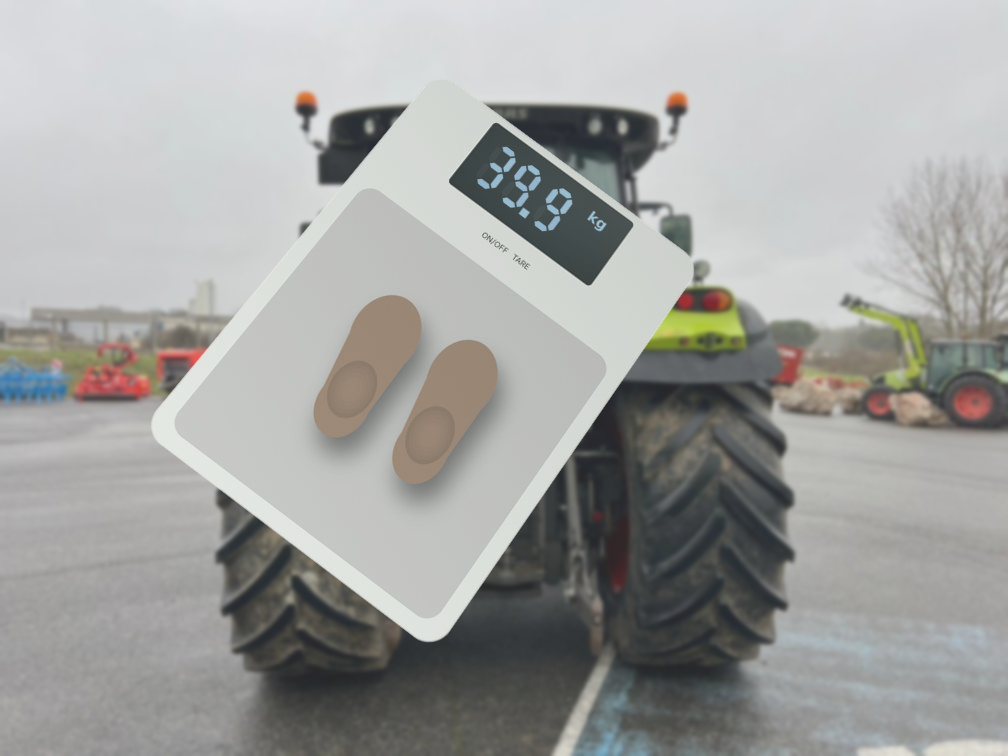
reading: 39.9,kg
